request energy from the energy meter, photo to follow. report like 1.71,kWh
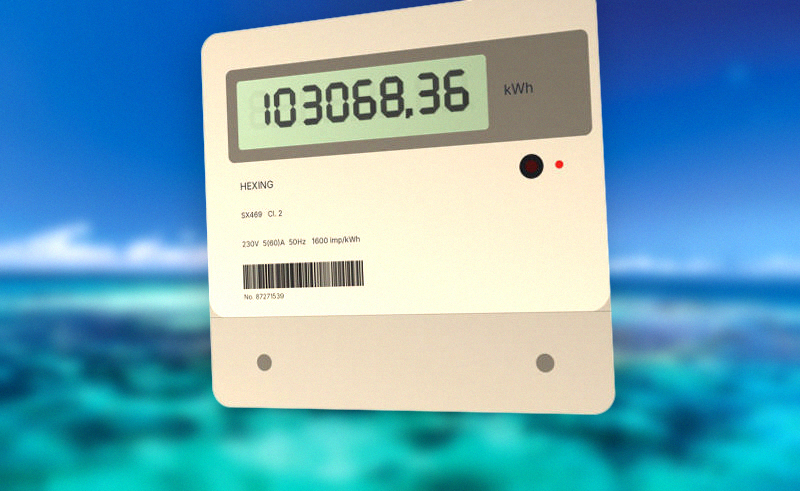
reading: 103068.36,kWh
